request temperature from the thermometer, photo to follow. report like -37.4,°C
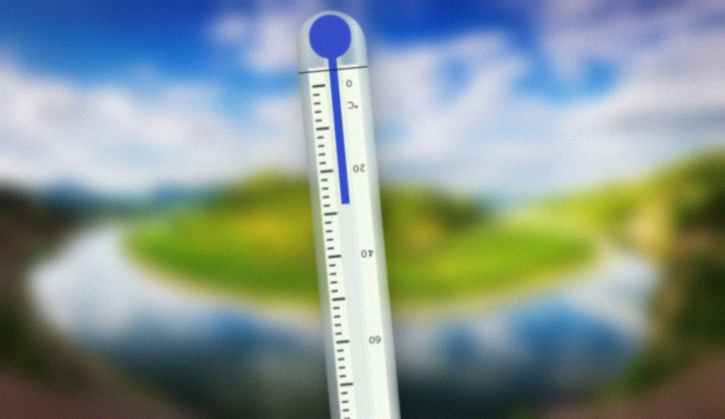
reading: 28,°C
